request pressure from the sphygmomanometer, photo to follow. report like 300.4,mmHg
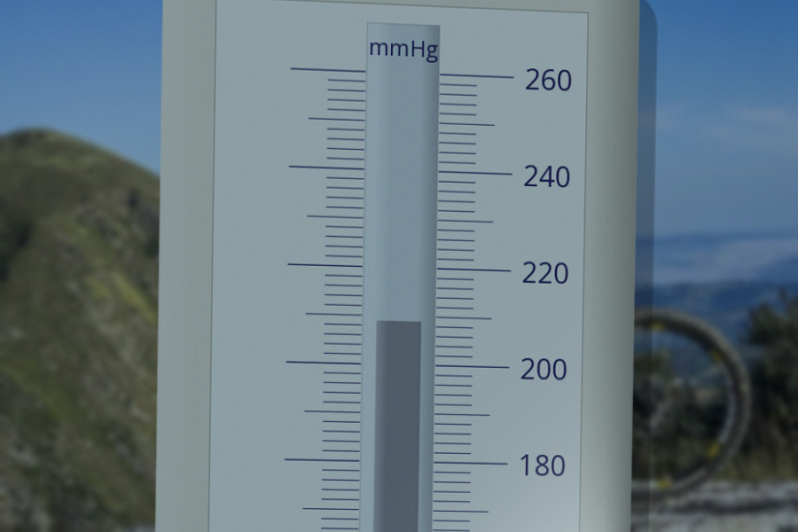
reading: 209,mmHg
